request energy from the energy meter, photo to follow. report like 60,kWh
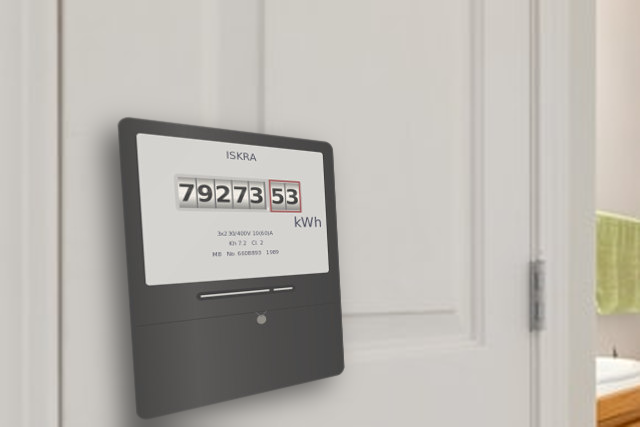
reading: 79273.53,kWh
